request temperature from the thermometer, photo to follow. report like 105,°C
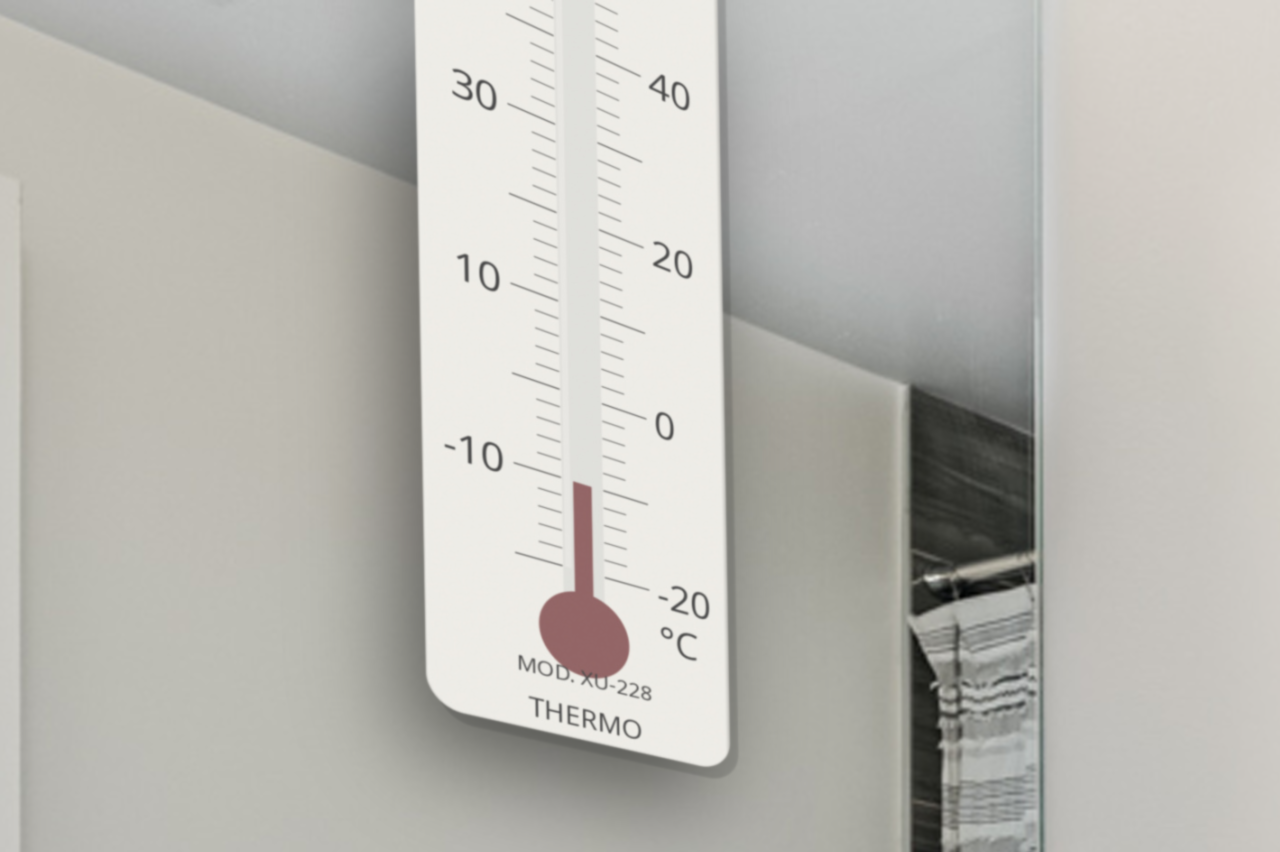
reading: -10,°C
